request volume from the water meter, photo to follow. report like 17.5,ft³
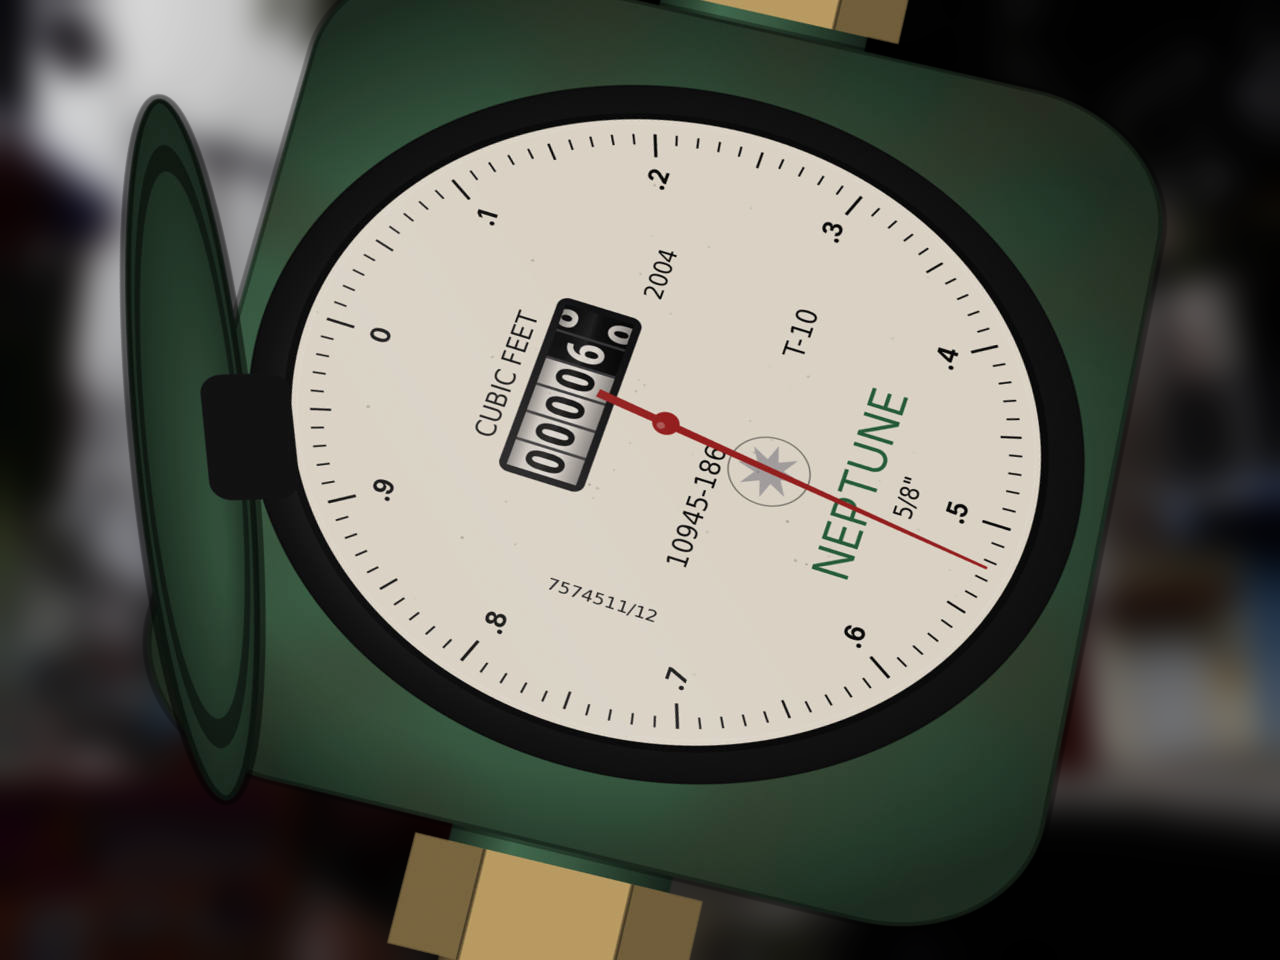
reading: 68.52,ft³
